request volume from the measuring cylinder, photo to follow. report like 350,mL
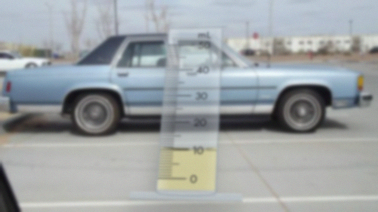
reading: 10,mL
